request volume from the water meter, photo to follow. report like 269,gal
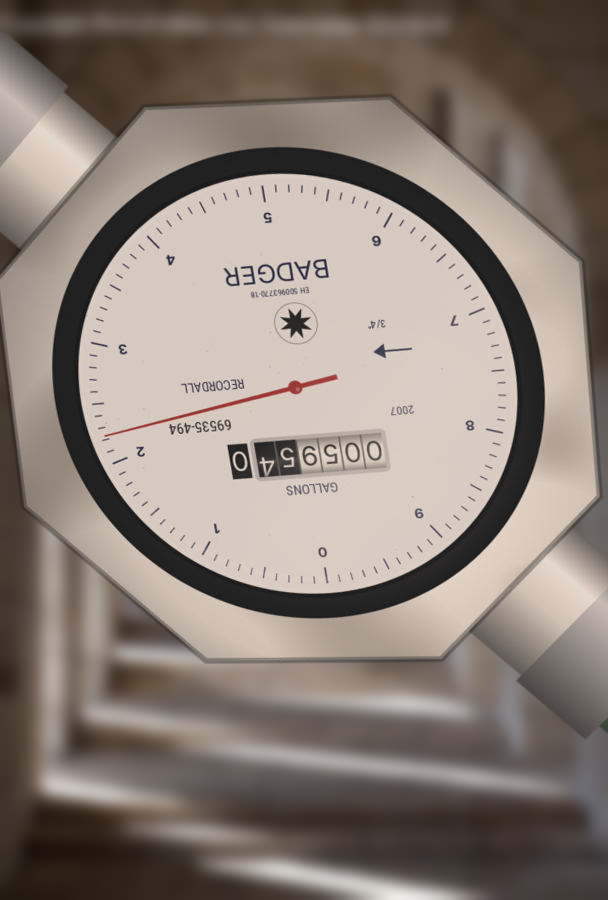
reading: 59542.2,gal
